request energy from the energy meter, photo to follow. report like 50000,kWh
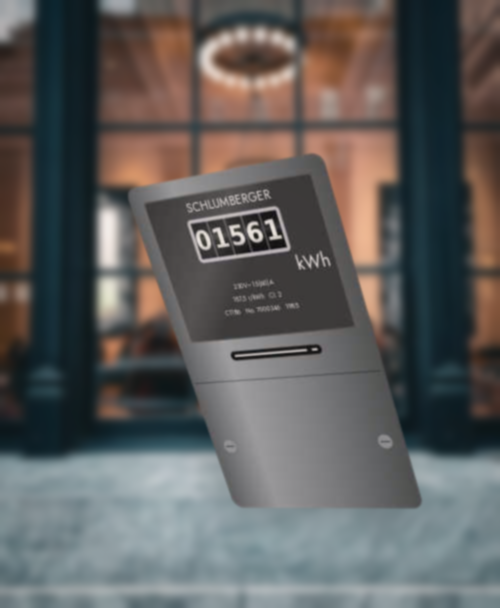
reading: 1561,kWh
